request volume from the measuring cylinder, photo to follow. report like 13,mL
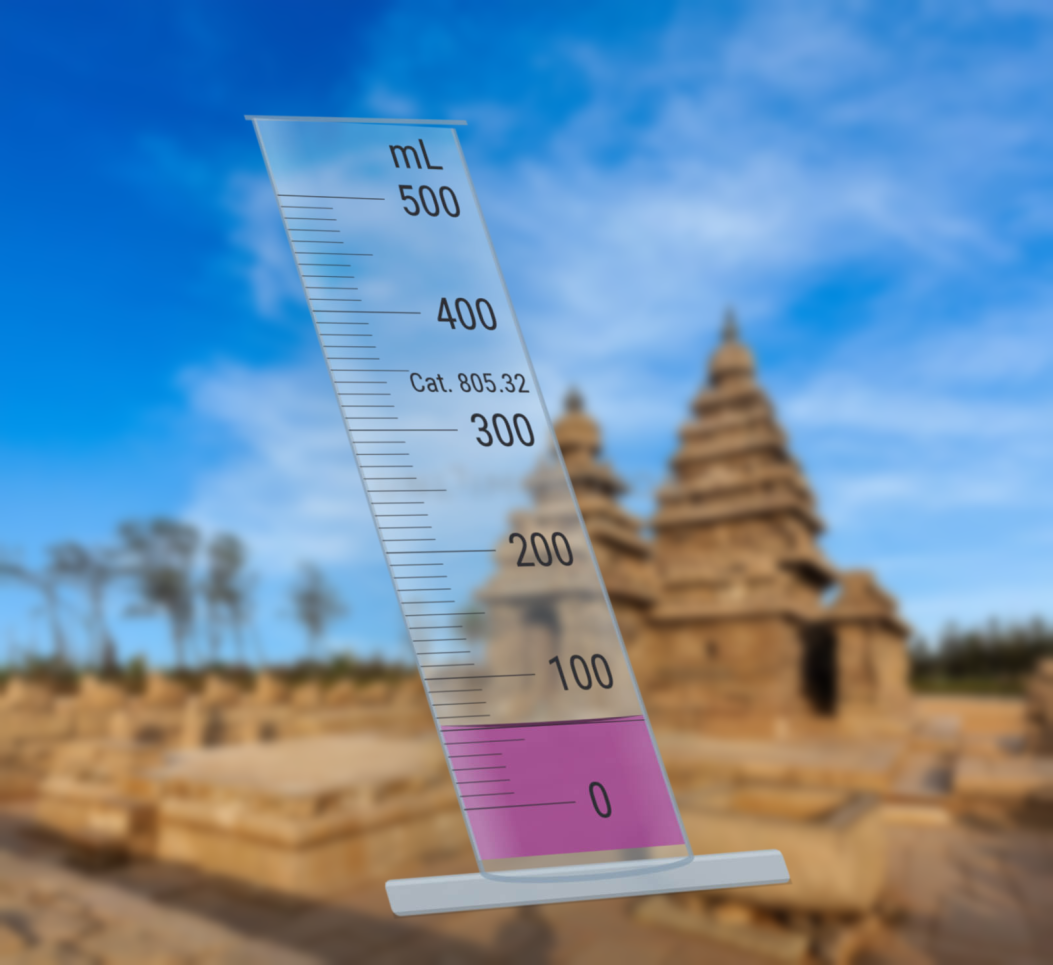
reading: 60,mL
